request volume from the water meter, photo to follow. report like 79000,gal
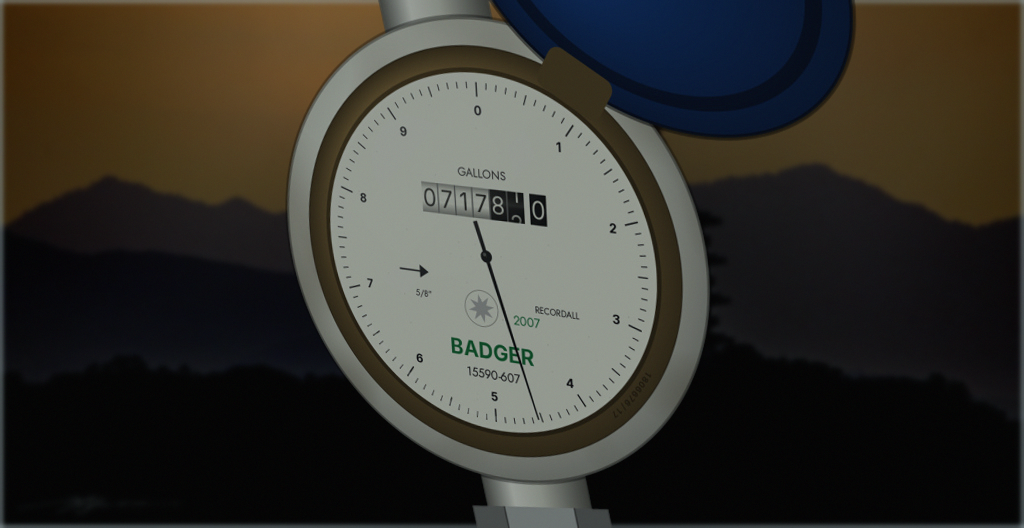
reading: 717814.5,gal
